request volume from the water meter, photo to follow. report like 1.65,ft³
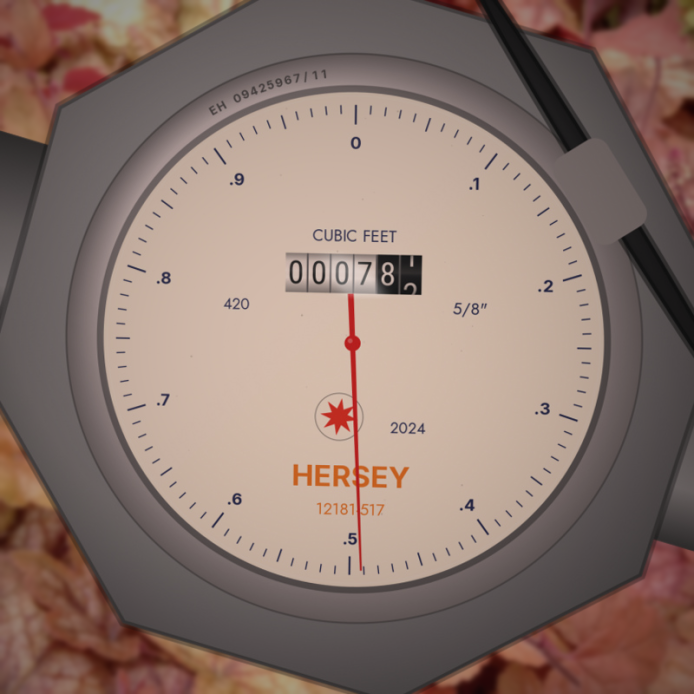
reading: 781.49,ft³
